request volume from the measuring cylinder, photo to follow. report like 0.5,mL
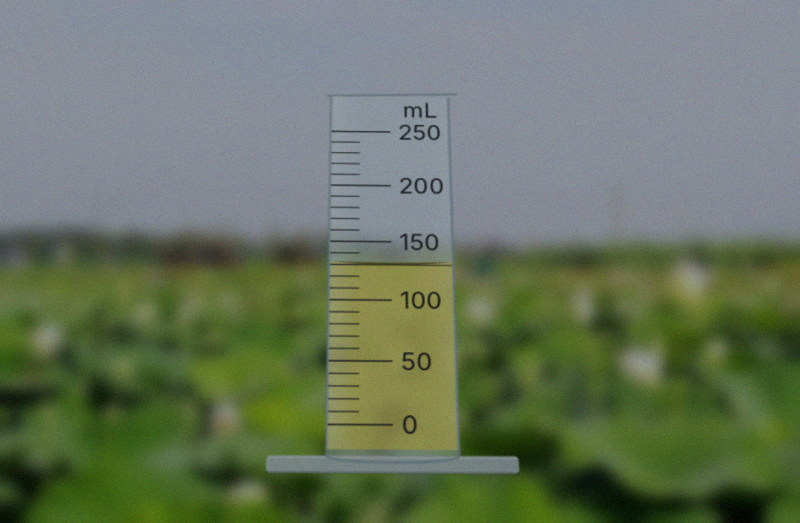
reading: 130,mL
